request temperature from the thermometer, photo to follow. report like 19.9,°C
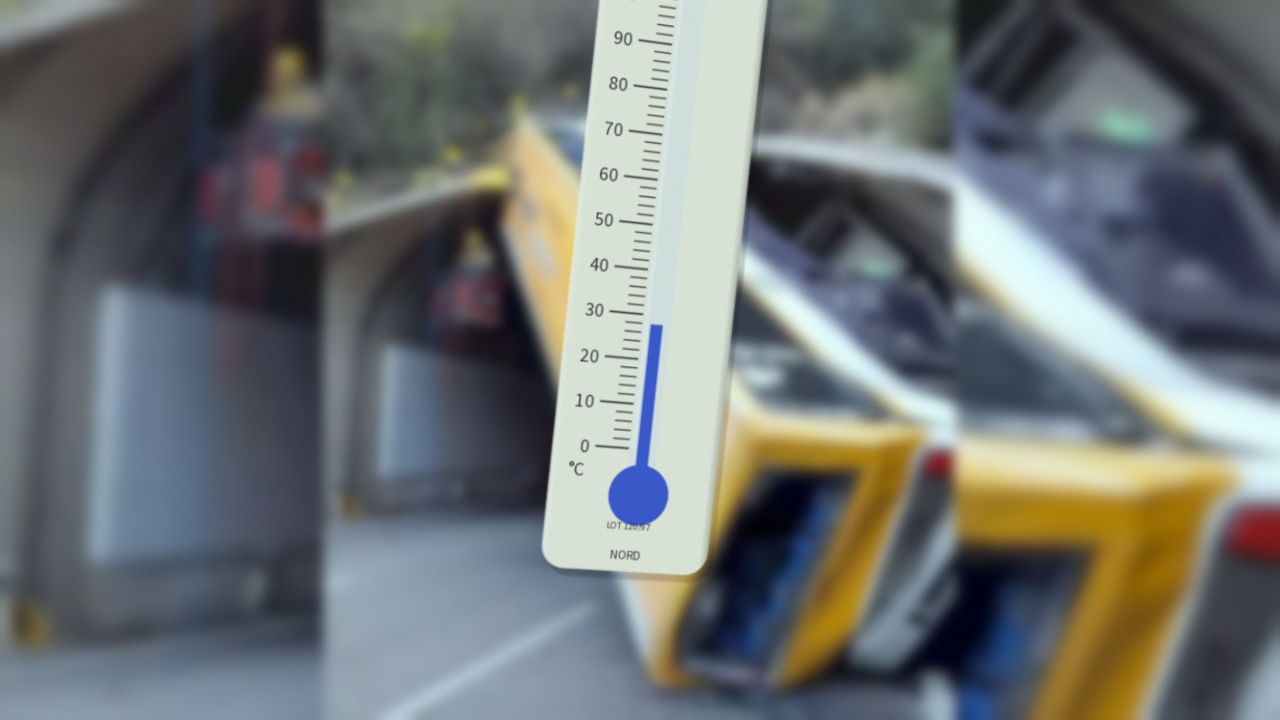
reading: 28,°C
